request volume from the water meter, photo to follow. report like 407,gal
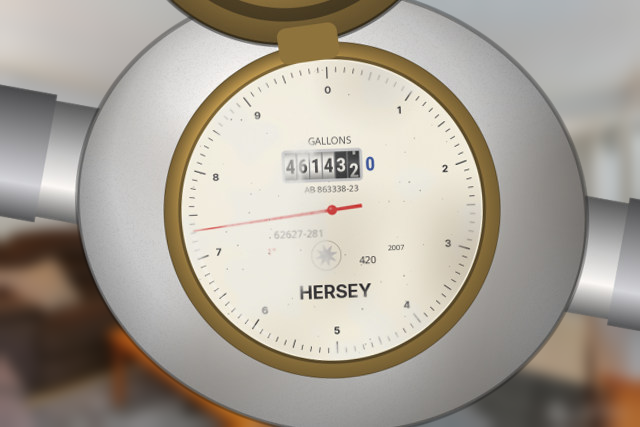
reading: 4614317.3,gal
